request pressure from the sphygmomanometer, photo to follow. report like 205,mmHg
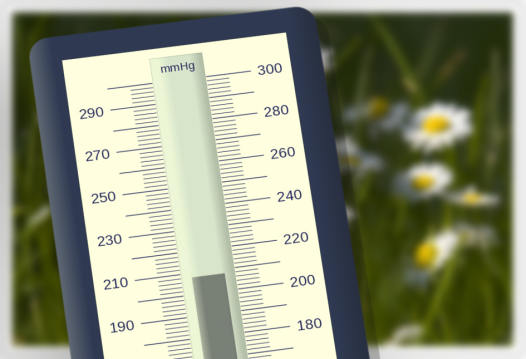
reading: 208,mmHg
